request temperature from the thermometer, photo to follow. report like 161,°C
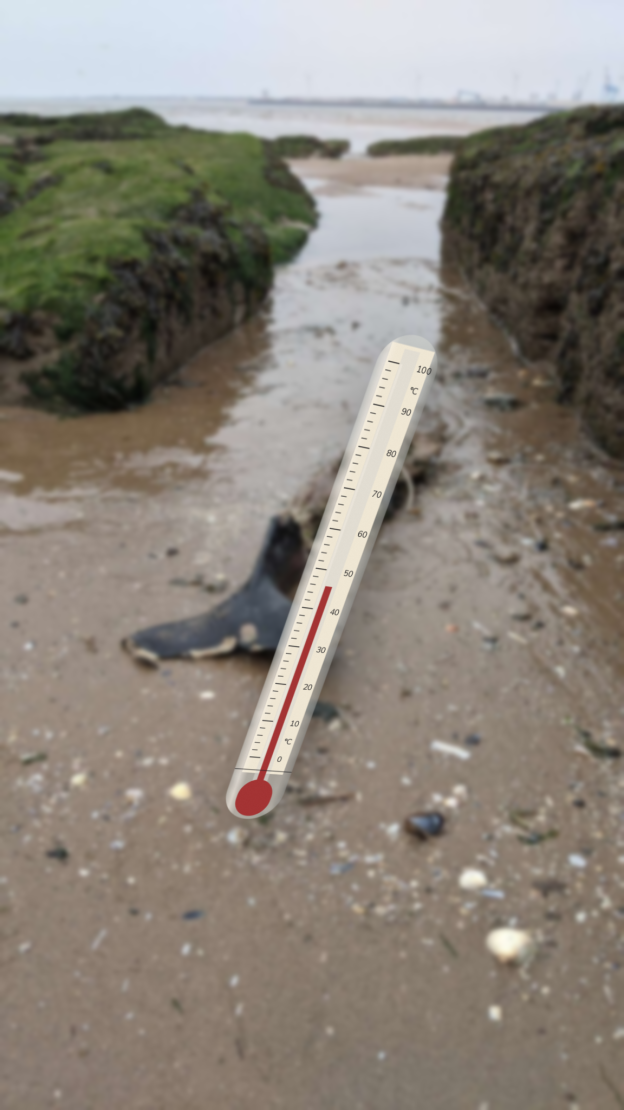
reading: 46,°C
